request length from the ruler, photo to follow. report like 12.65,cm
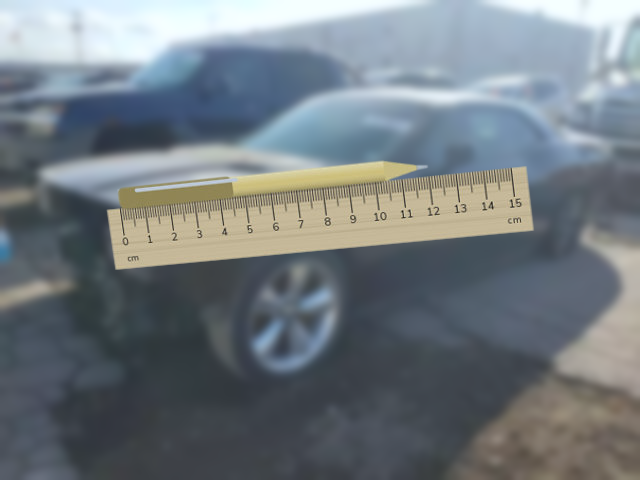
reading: 12,cm
